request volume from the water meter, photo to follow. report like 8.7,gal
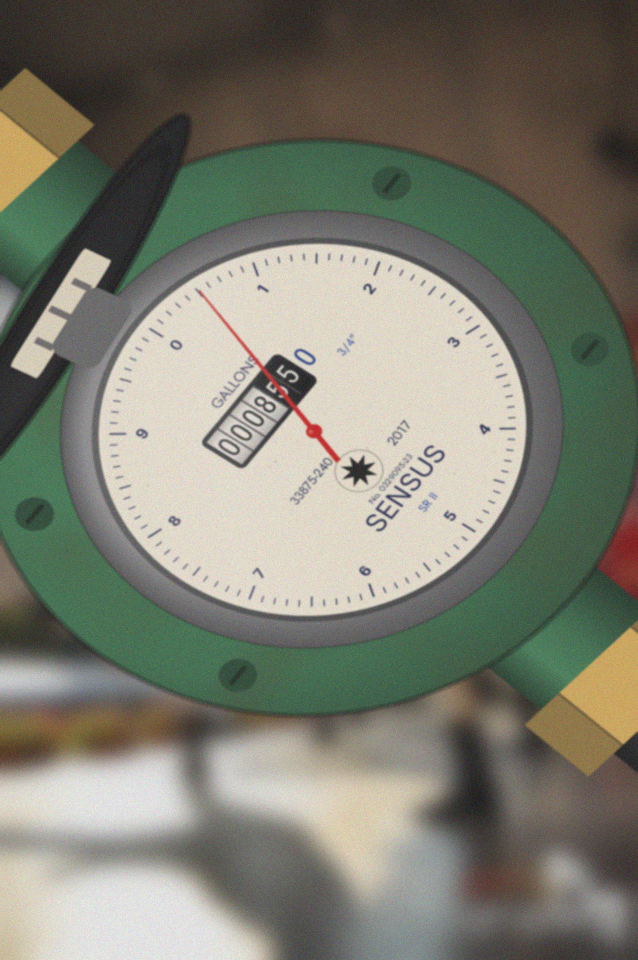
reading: 8550.5,gal
